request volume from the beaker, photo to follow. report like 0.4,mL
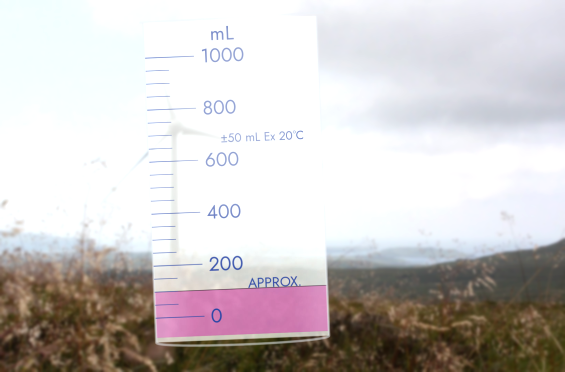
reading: 100,mL
